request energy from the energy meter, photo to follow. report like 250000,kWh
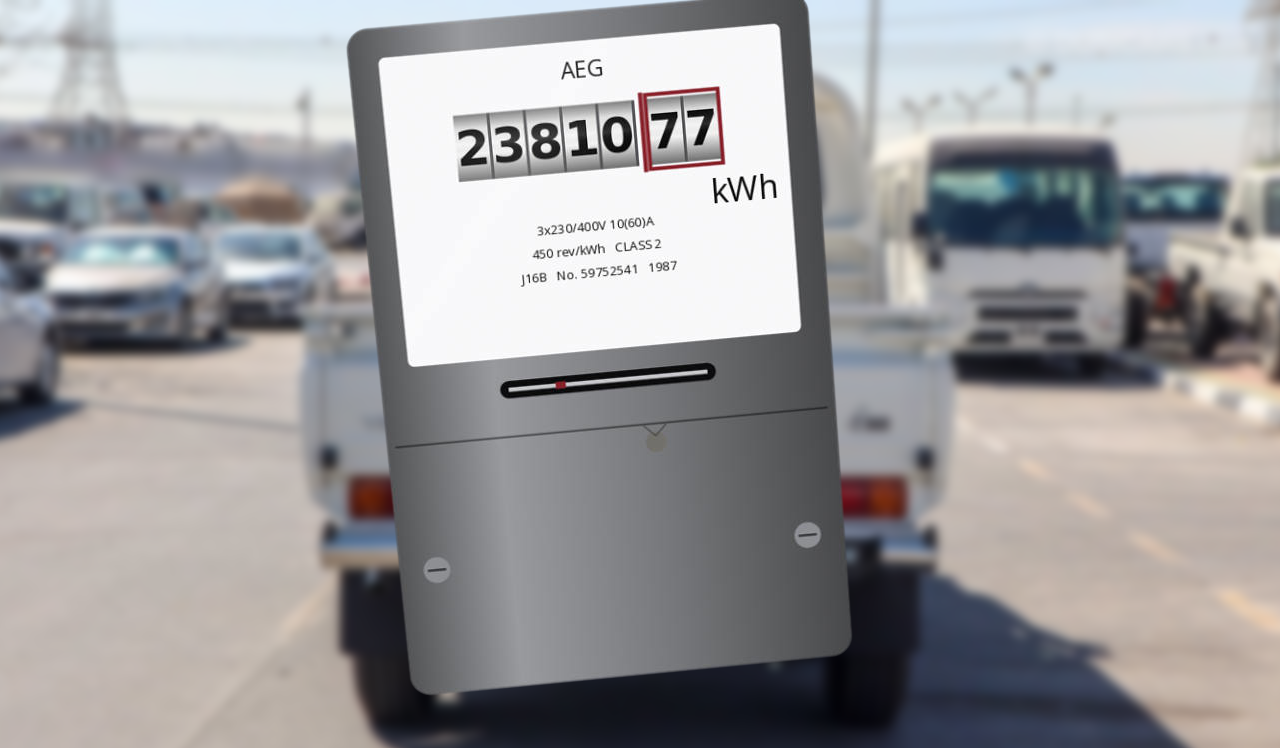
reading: 23810.77,kWh
